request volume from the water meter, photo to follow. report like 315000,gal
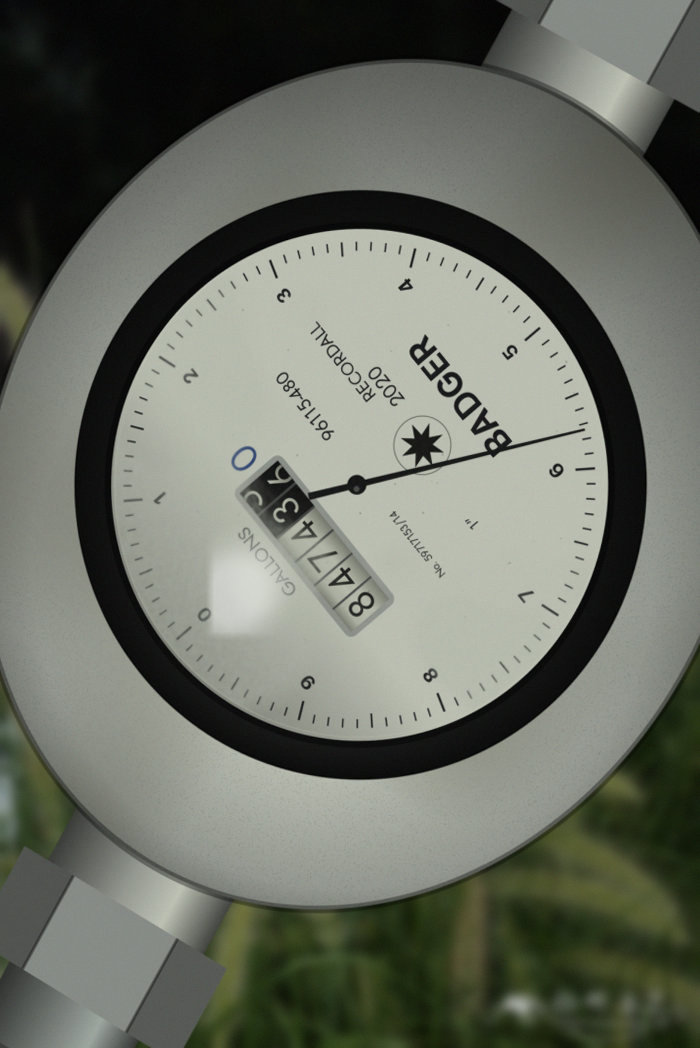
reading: 8474355.7,gal
